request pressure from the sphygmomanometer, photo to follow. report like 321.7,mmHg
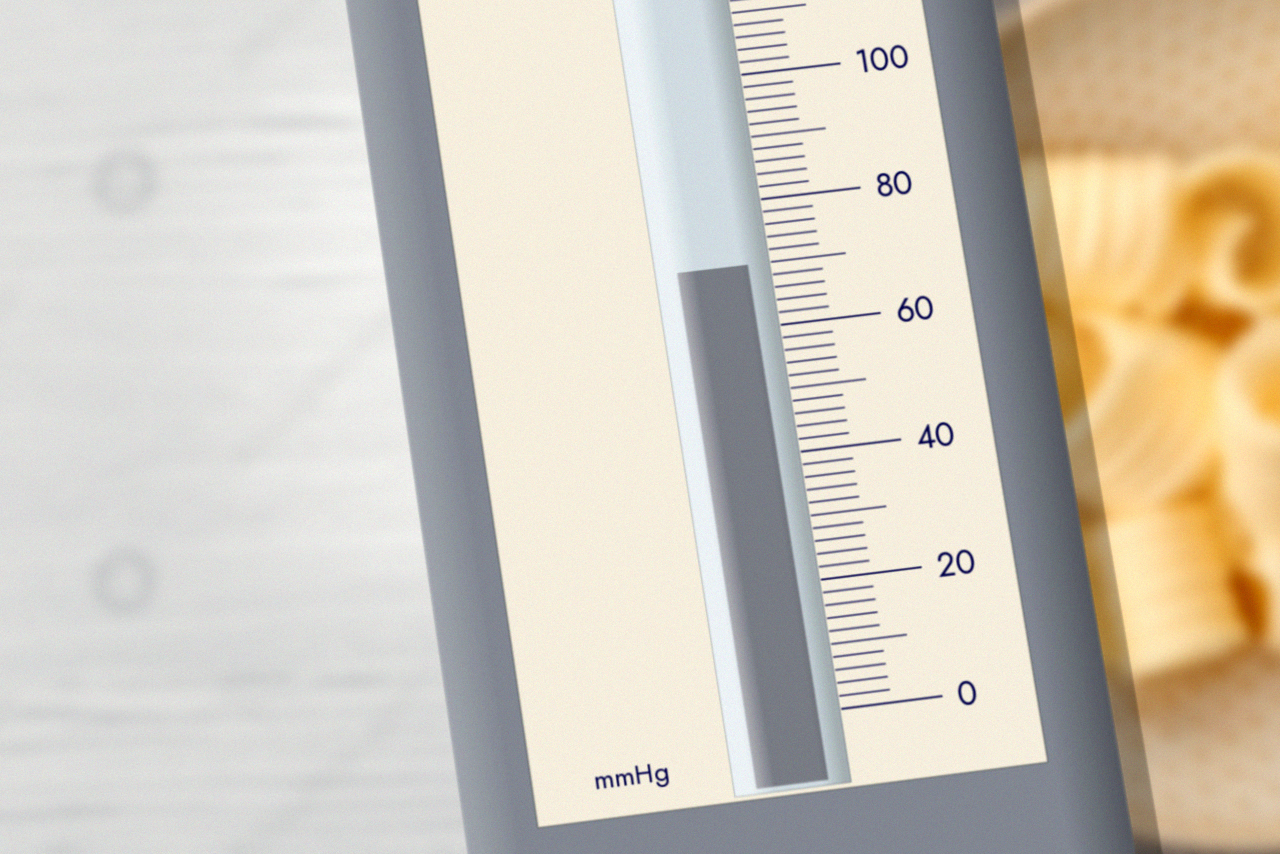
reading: 70,mmHg
